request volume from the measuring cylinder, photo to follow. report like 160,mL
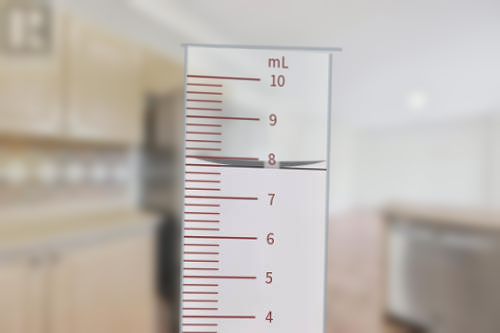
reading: 7.8,mL
